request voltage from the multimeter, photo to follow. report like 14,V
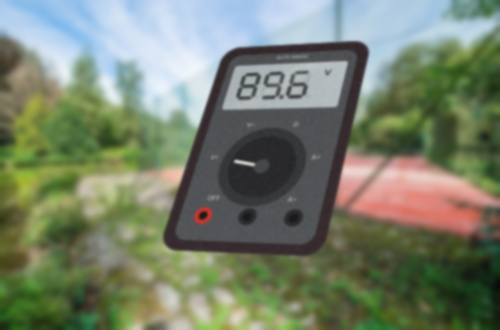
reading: 89.6,V
